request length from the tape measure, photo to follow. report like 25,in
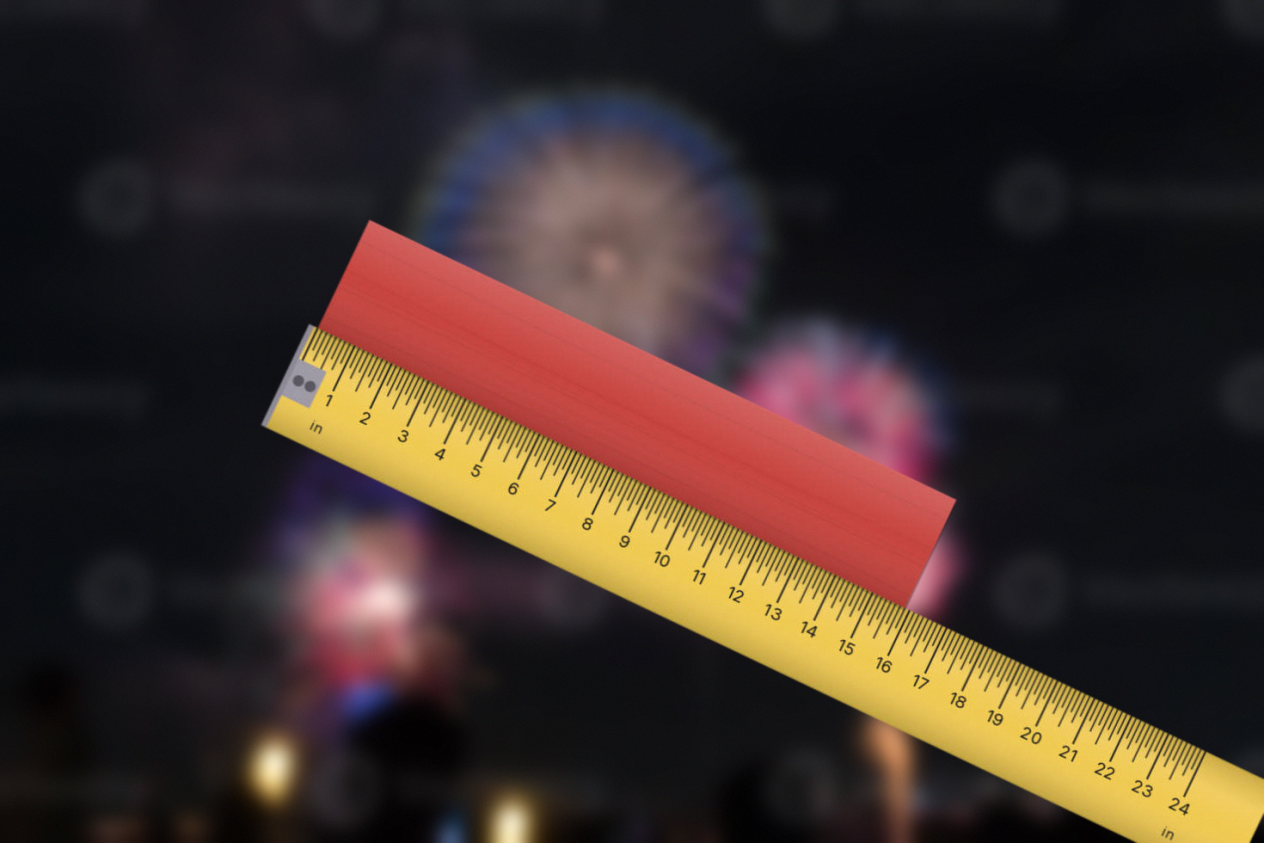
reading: 15.875,in
